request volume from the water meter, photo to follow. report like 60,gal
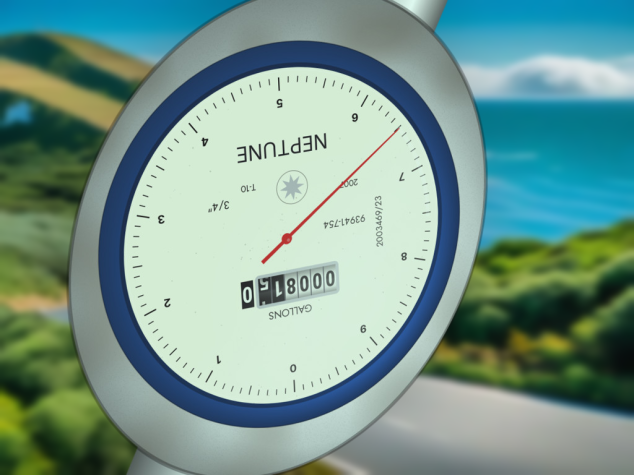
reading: 8146.5,gal
